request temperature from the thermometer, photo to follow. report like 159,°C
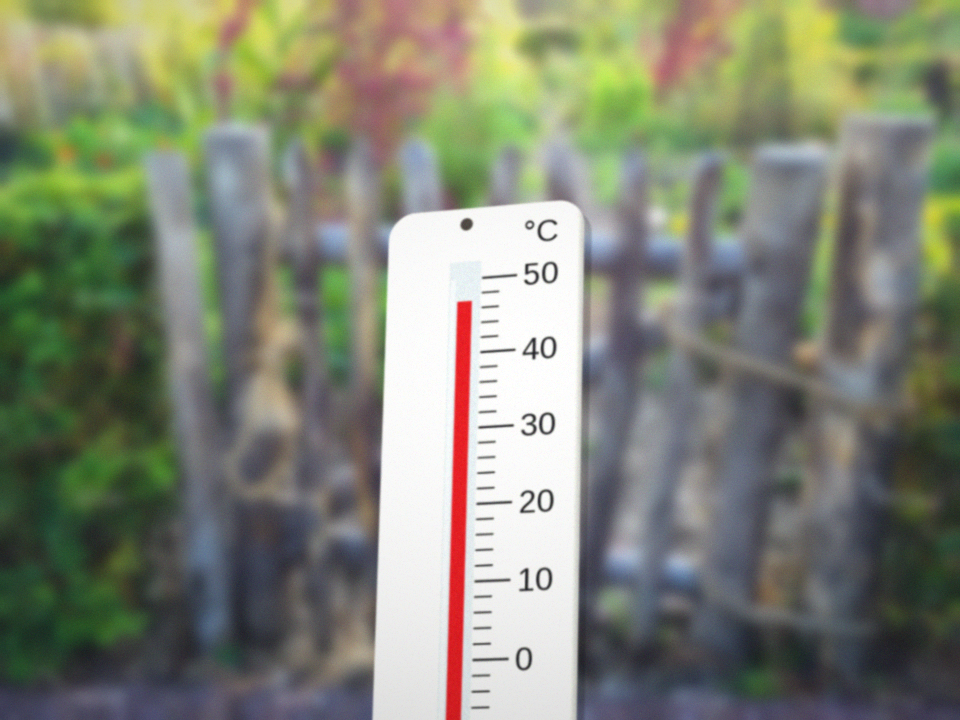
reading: 47,°C
